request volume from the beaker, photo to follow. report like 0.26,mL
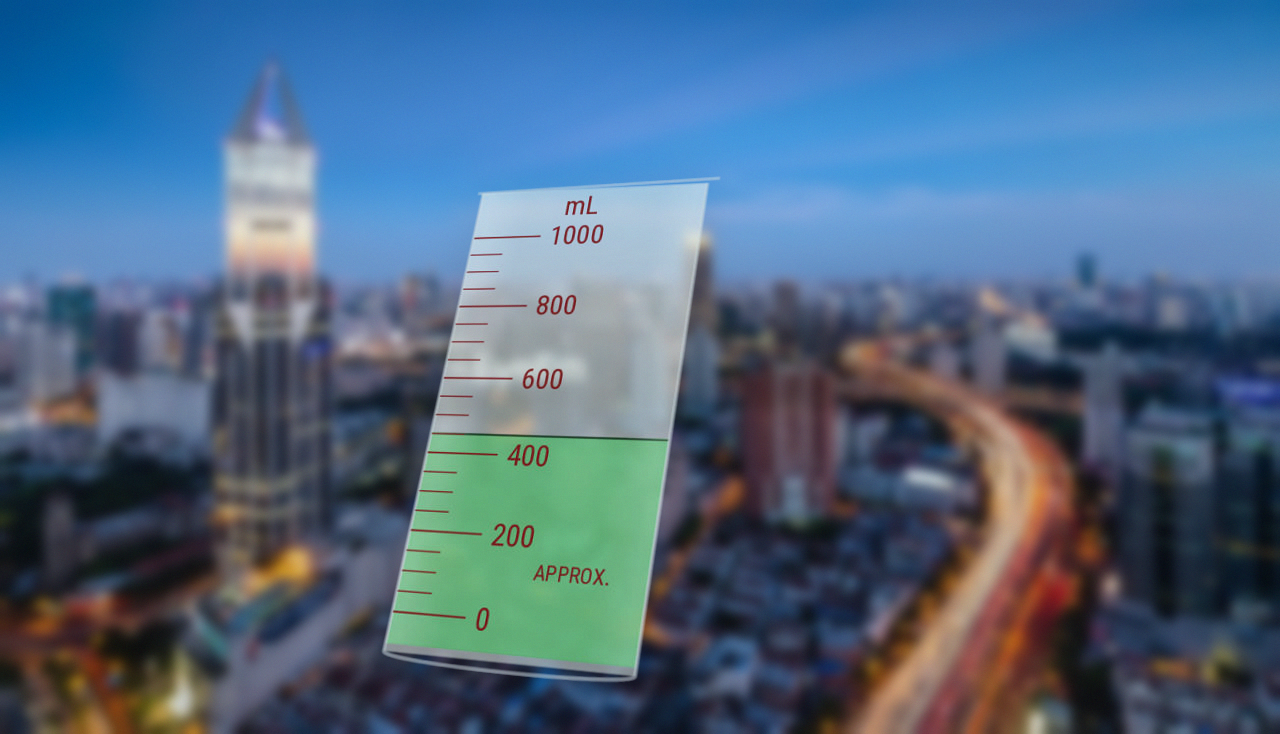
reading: 450,mL
